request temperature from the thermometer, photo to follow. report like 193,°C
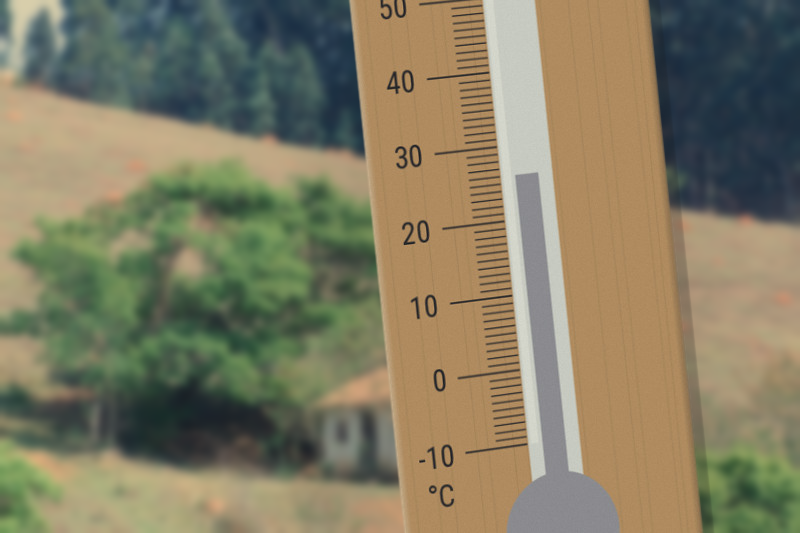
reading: 26,°C
